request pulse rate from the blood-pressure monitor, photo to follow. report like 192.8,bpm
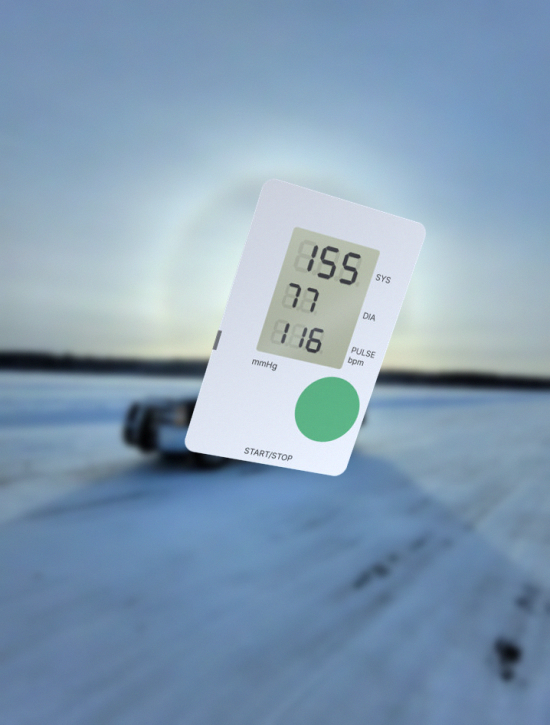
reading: 116,bpm
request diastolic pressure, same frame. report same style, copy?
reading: 77,mmHg
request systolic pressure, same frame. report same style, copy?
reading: 155,mmHg
